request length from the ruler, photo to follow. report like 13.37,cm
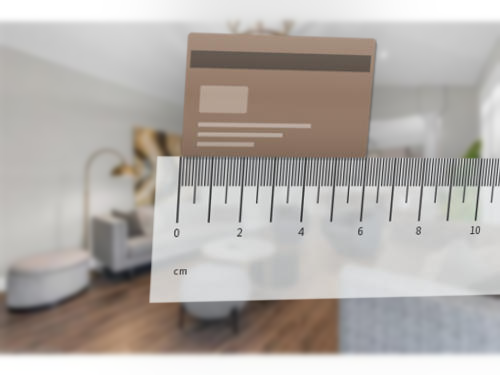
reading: 6,cm
